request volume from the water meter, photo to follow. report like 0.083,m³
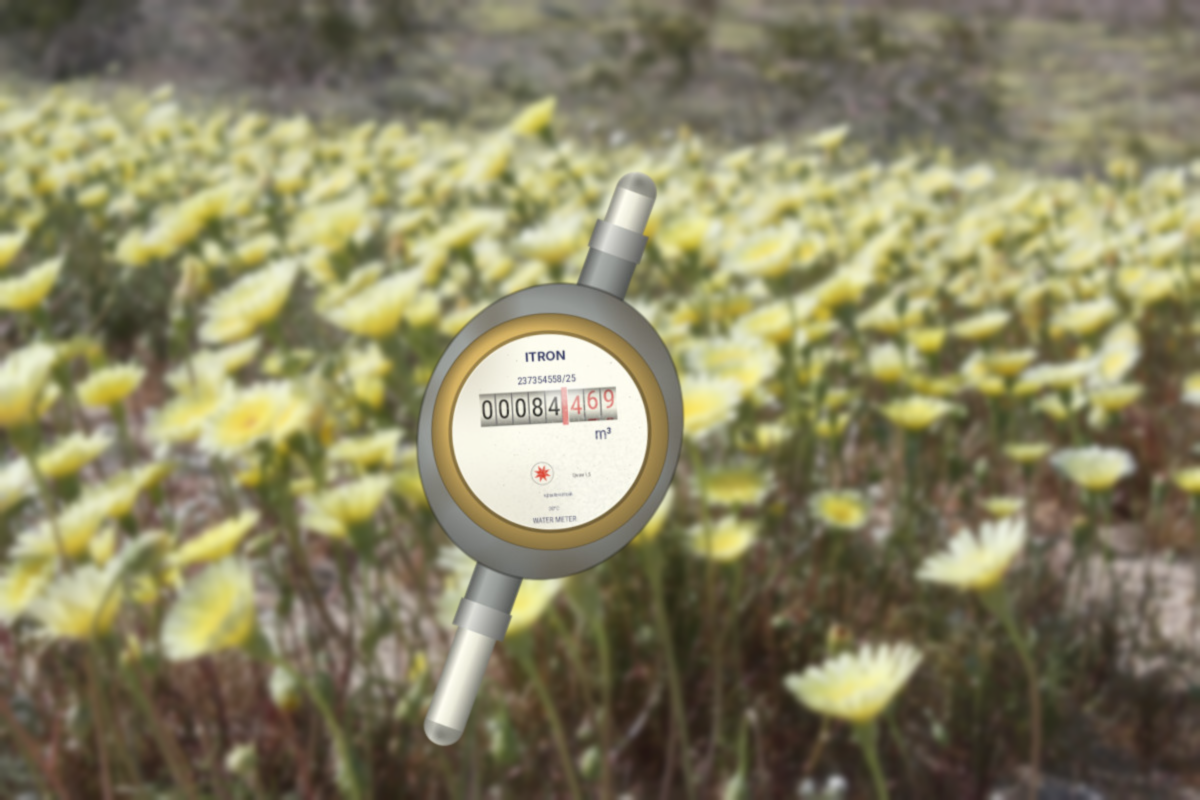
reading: 84.469,m³
